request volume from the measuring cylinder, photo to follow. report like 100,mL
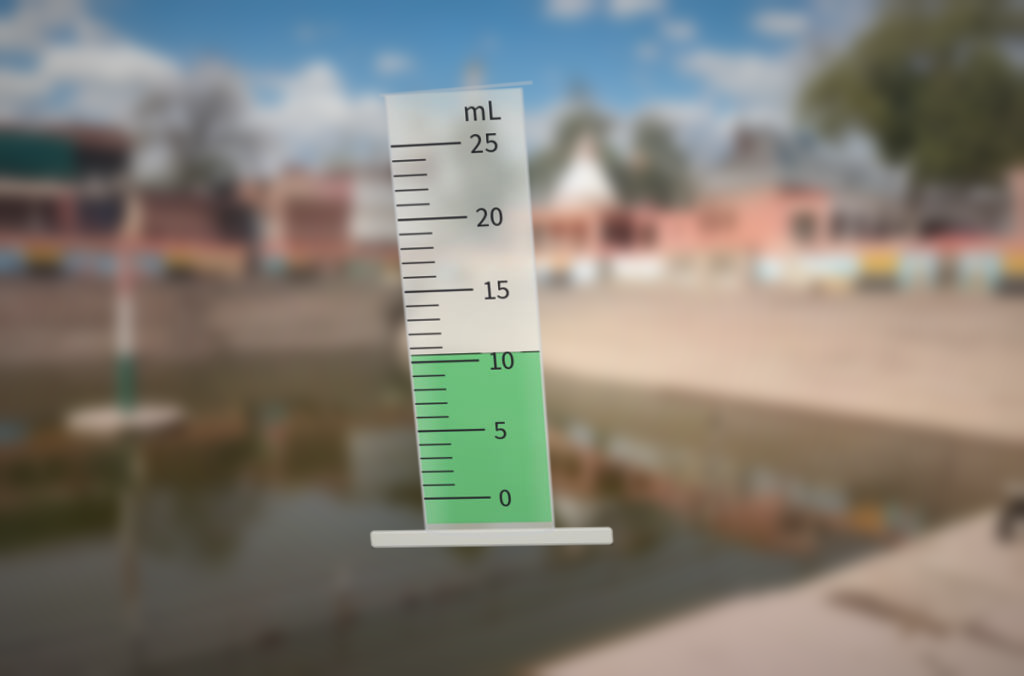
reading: 10.5,mL
